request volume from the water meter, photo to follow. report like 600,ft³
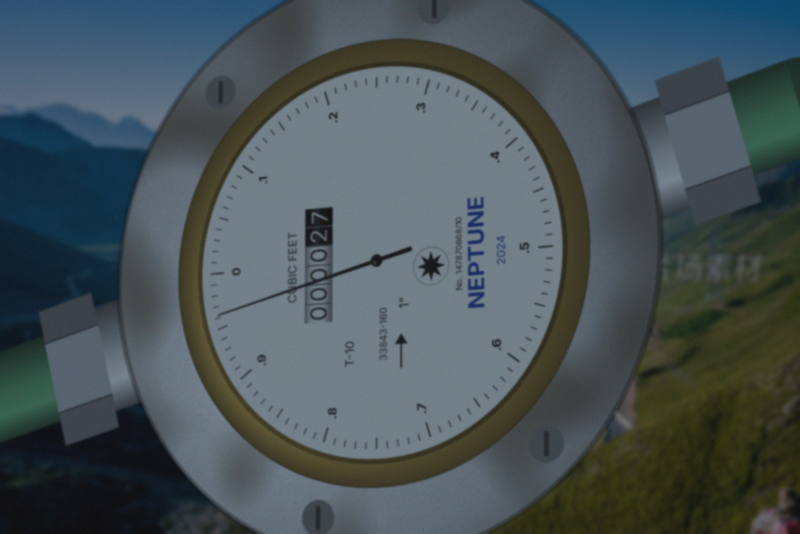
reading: 26.96,ft³
